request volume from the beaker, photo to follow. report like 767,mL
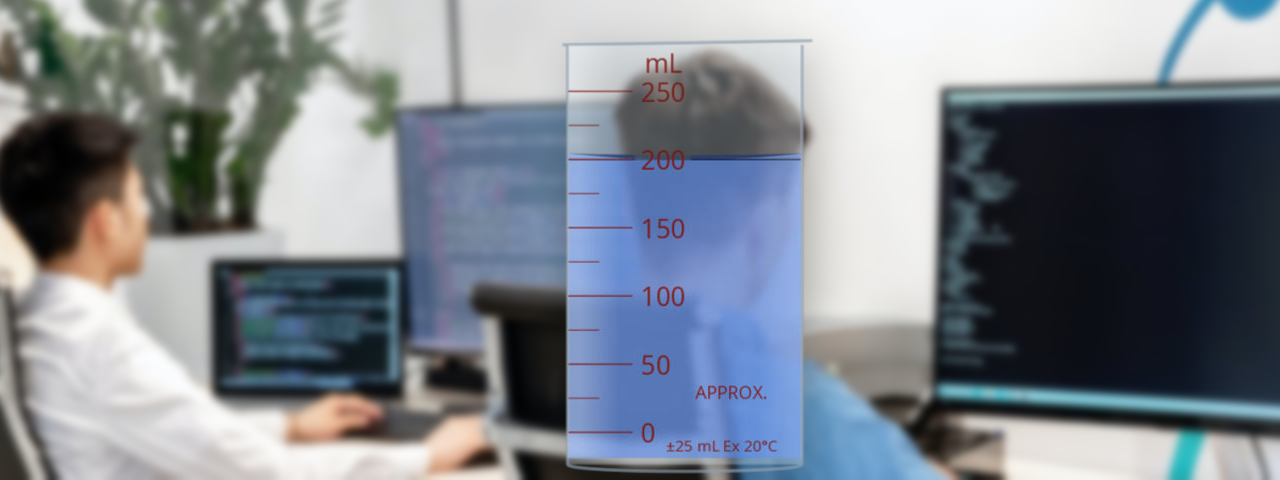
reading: 200,mL
